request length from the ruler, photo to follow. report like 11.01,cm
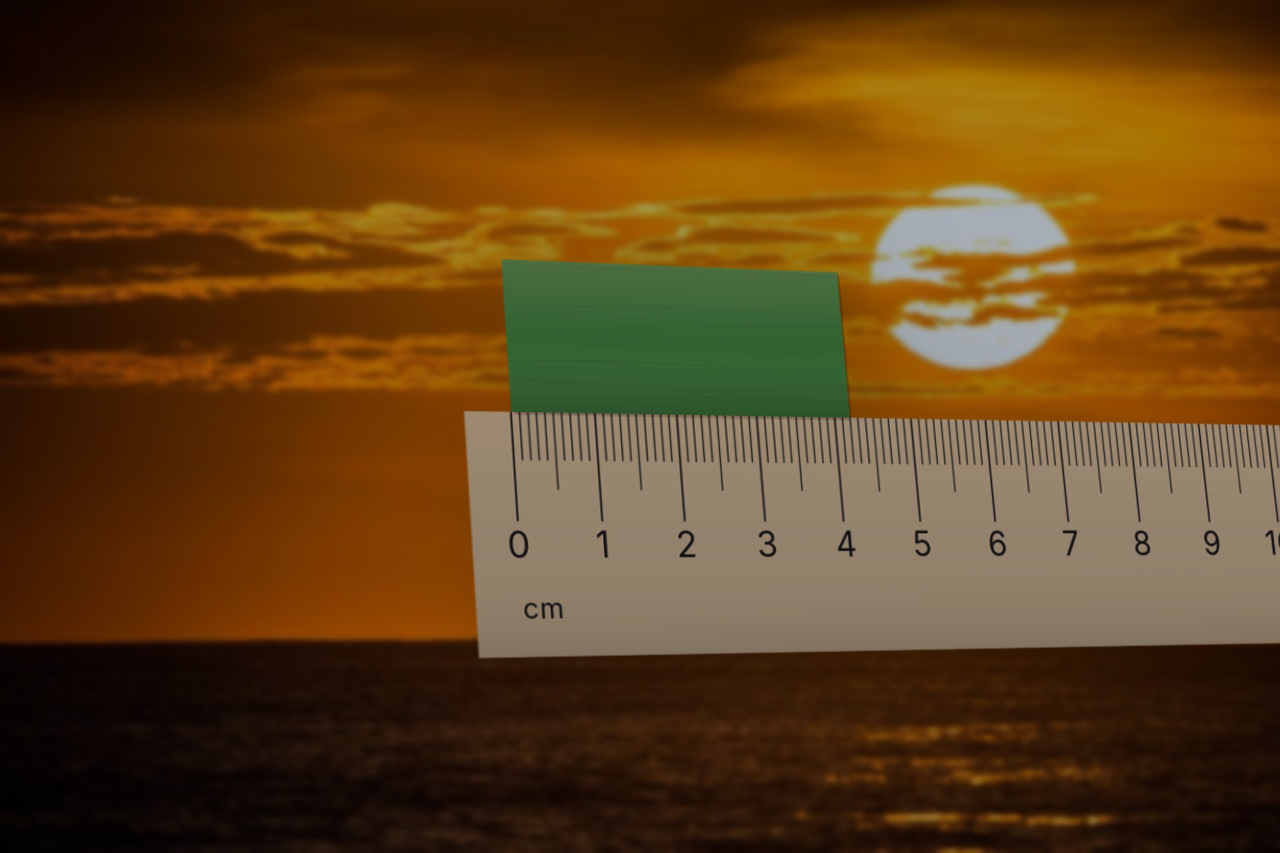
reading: 4.2,cm
